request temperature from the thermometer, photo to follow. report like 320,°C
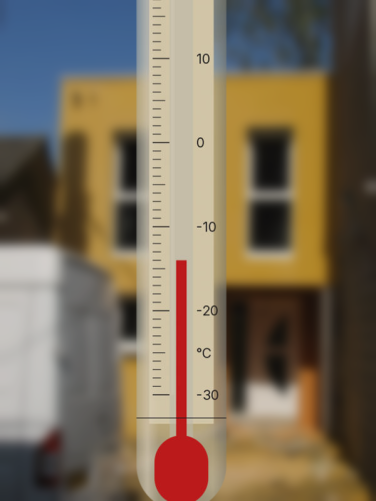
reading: -14,°C
